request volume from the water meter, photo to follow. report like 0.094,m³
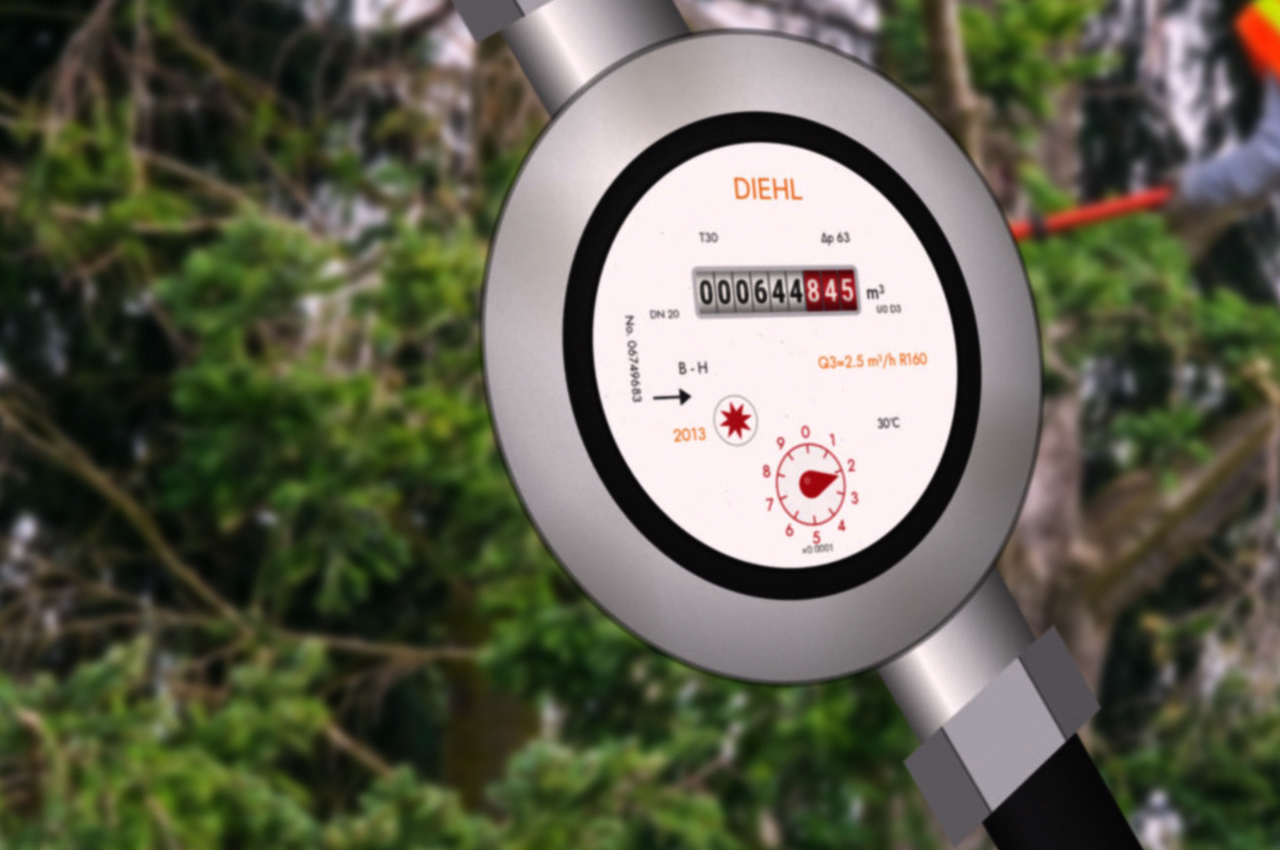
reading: 644.8452,m³
